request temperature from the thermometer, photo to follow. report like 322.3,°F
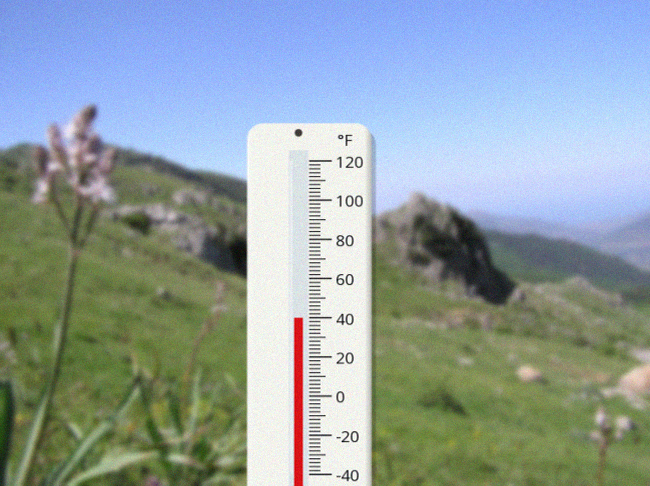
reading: 40,°F
